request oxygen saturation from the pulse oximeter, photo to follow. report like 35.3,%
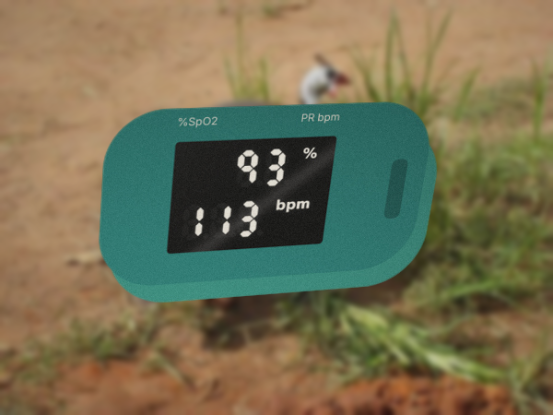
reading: 93,%
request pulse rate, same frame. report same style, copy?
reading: 113,bpm
